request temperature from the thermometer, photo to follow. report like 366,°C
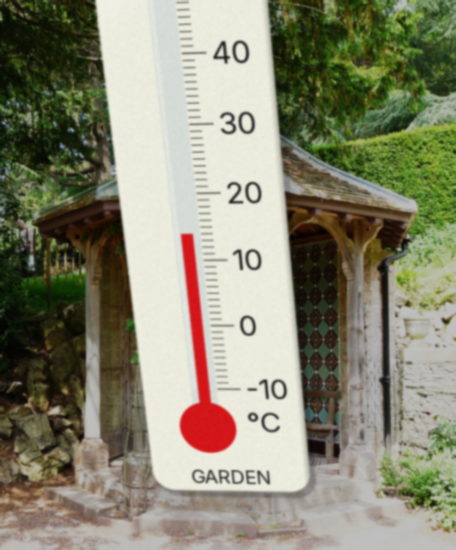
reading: 14,°C
